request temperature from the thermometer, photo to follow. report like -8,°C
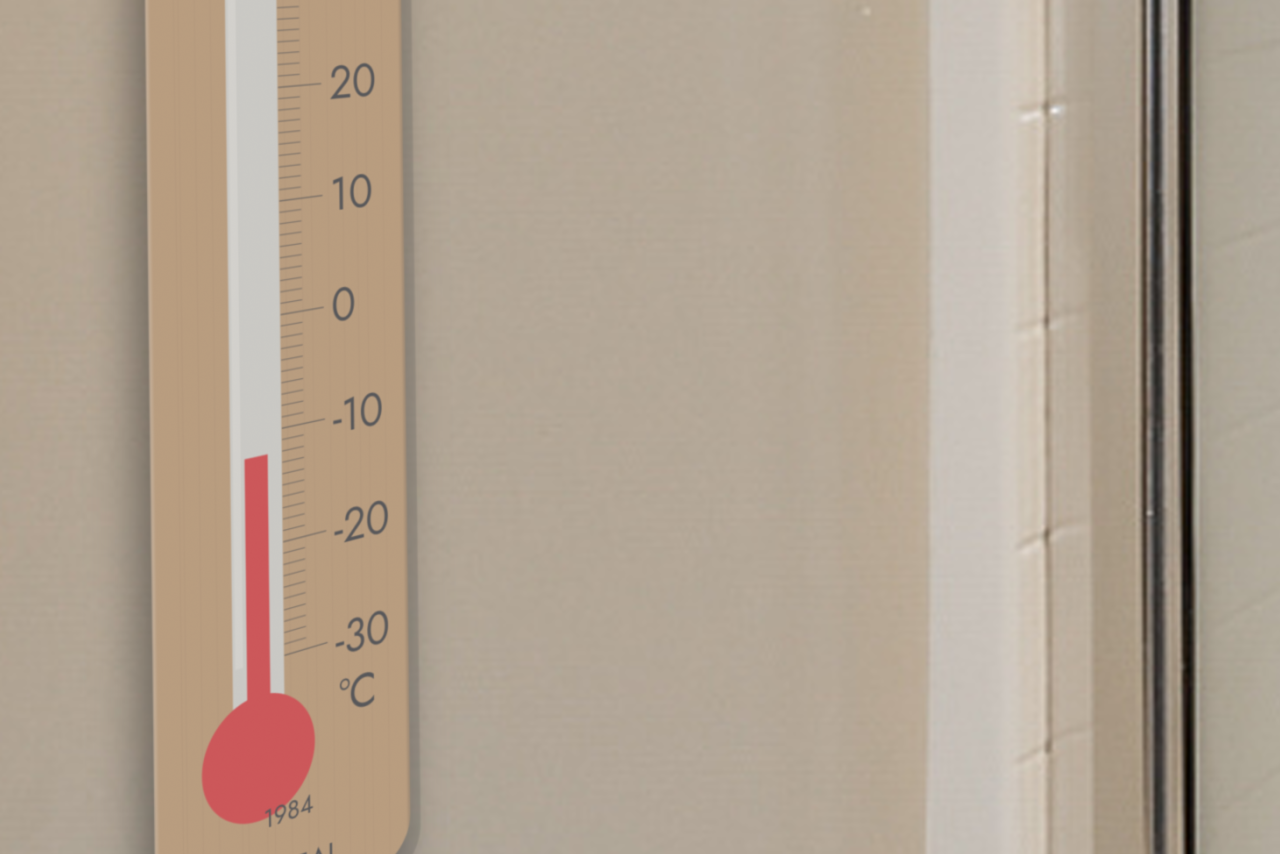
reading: -12,°C
